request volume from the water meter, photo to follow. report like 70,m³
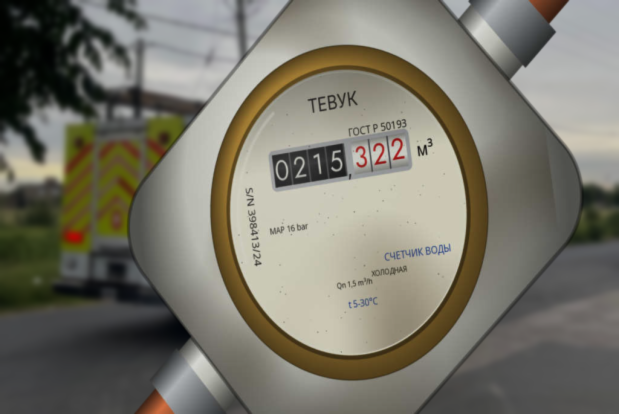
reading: 215.322,m³
